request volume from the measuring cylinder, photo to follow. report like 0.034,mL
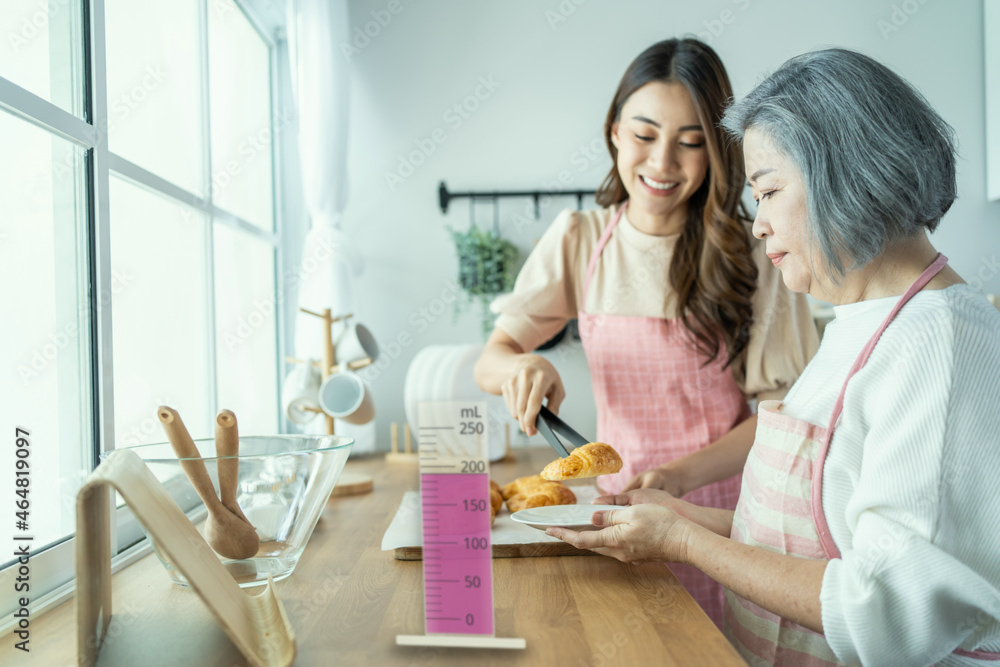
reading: 190,mL
